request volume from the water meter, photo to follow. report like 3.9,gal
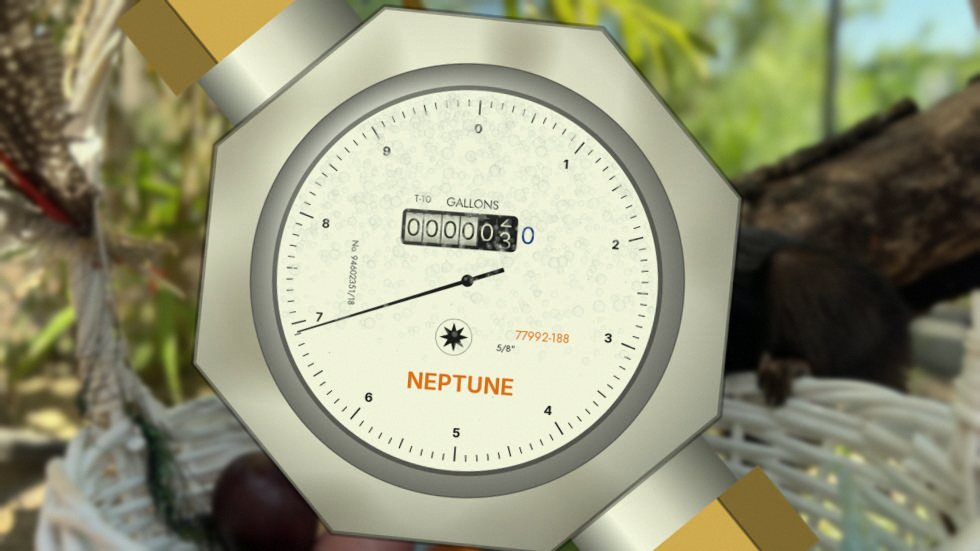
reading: 26.9,gal
